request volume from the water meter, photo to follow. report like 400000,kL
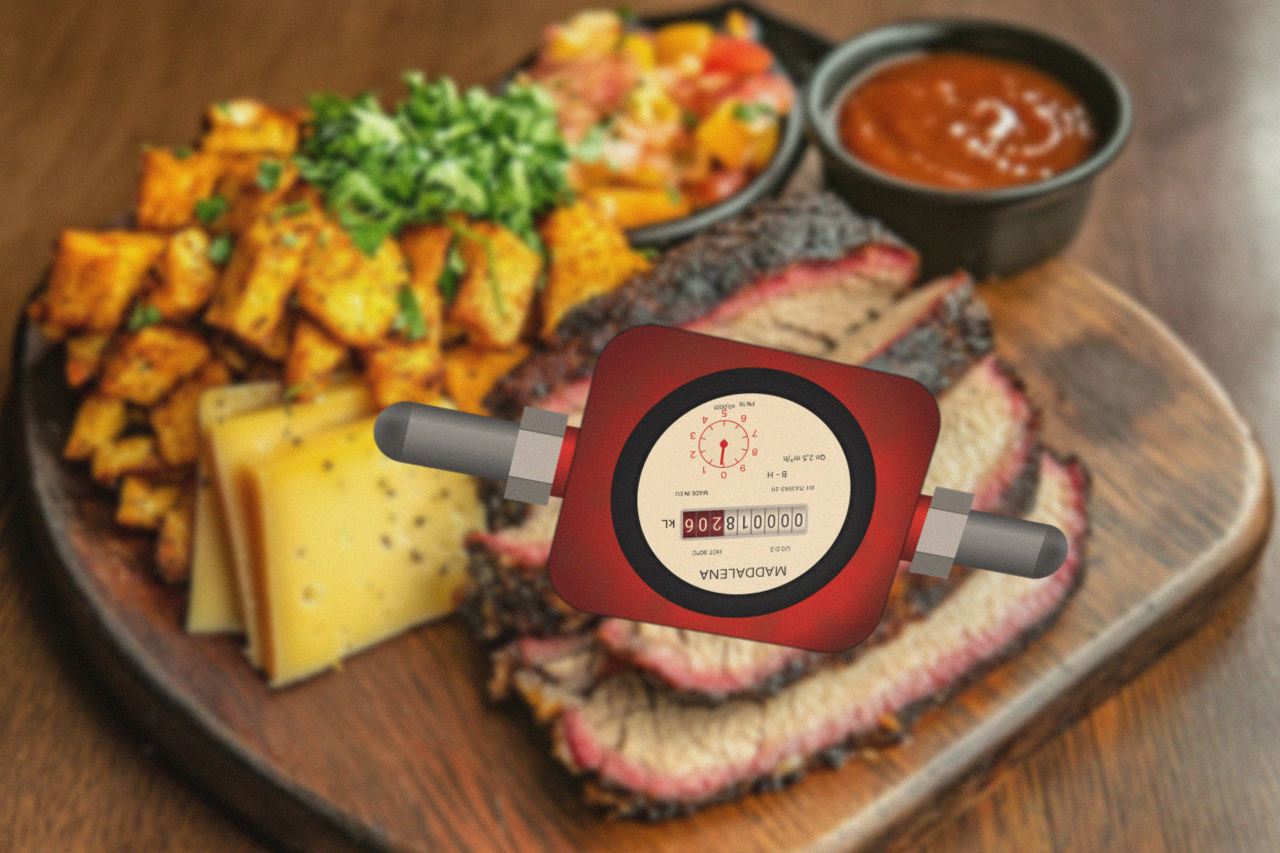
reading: 18.2060,kL
